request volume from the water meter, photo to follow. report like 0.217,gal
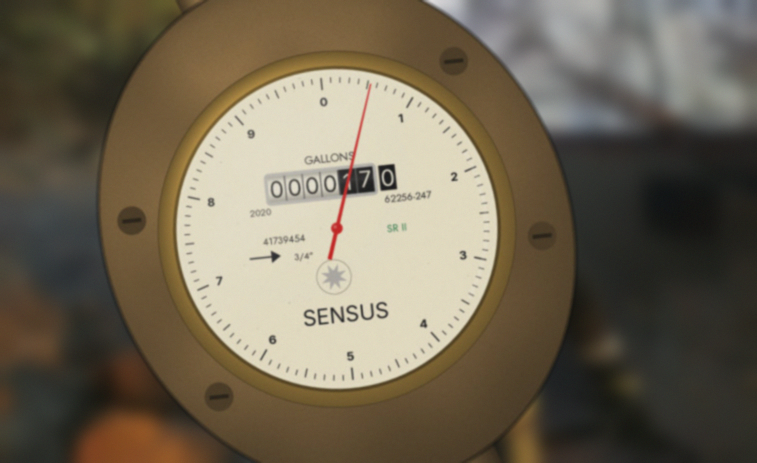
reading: 170.5,gal
